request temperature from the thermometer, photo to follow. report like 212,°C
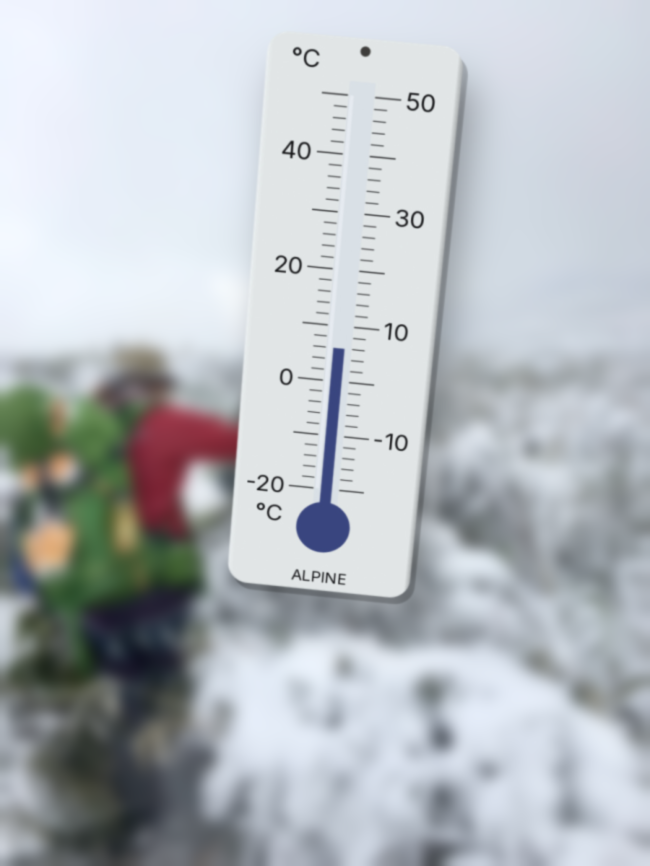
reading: 6,°C
